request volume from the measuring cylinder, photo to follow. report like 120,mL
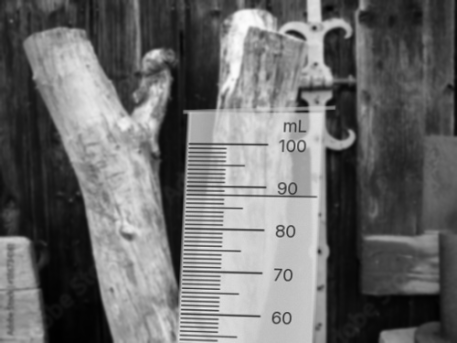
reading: 88,mL
